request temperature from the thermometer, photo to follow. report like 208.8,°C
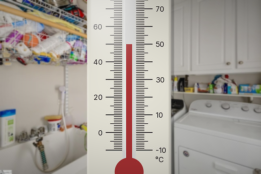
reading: 50,°C
